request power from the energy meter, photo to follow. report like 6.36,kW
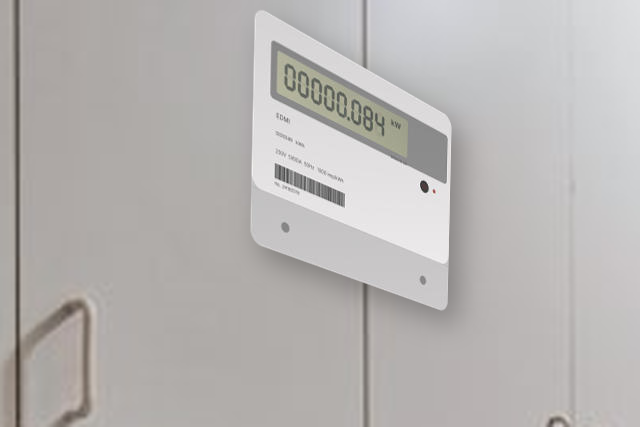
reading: 0.084,kW
